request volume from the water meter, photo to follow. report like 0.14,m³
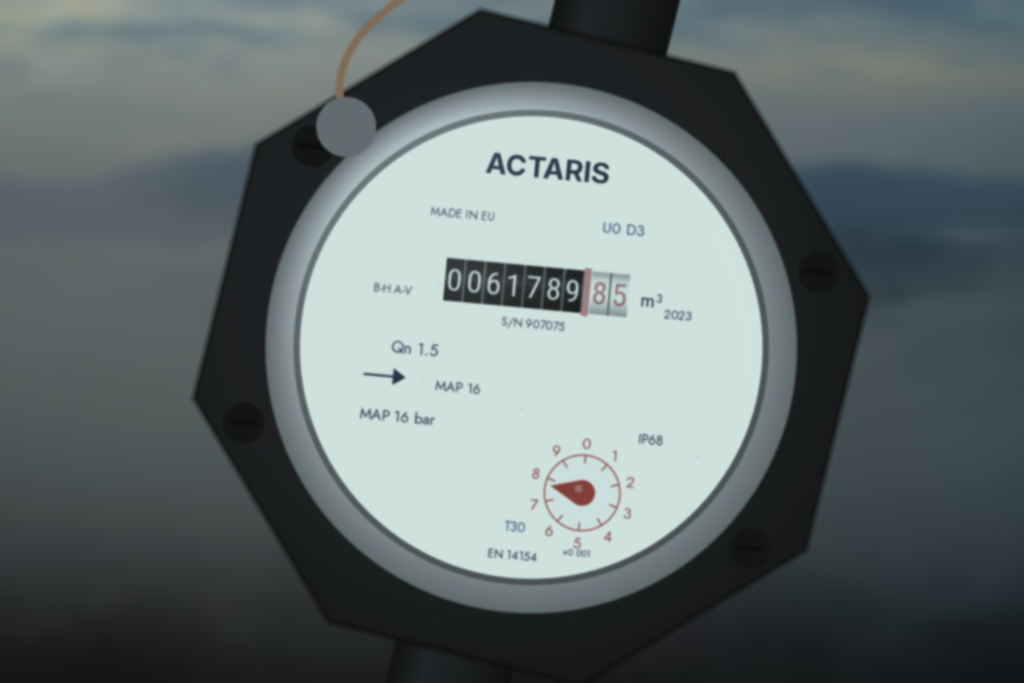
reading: 61789.857,m³
